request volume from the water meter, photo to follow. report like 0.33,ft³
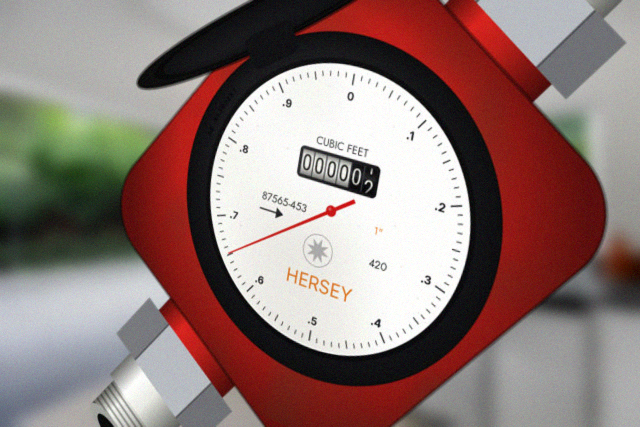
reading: 1.65,ft³
